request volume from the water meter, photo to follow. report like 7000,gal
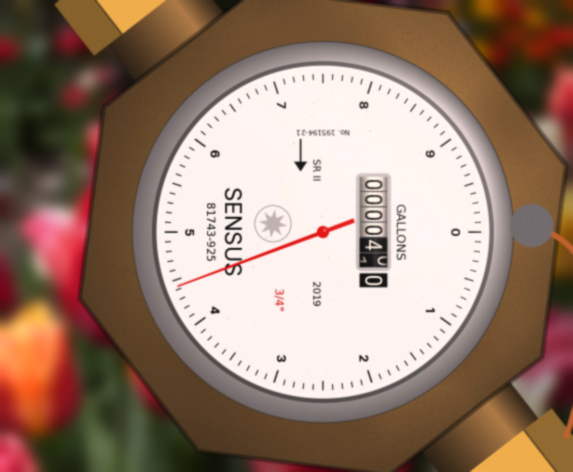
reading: 404.4,gal
